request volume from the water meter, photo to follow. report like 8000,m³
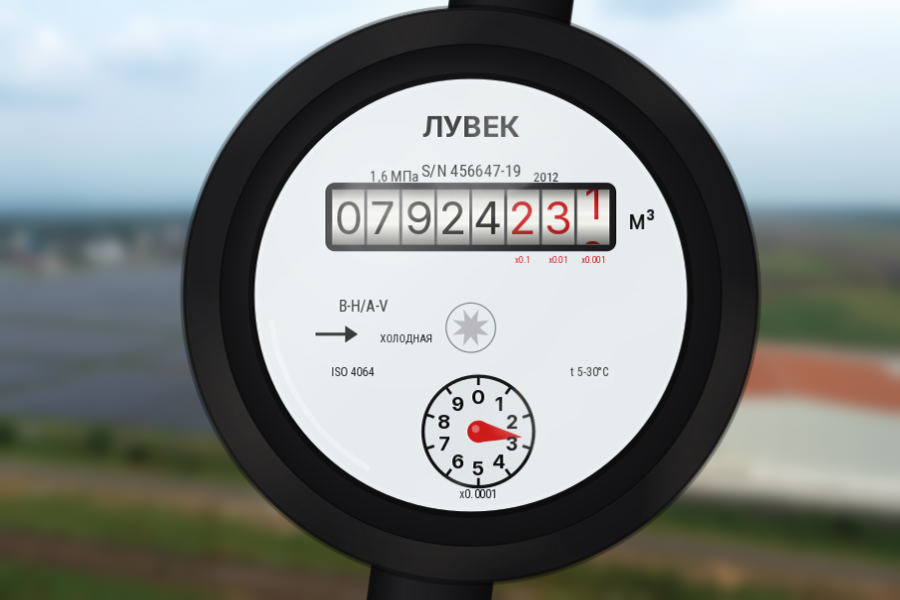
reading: 7924.2312,m³
